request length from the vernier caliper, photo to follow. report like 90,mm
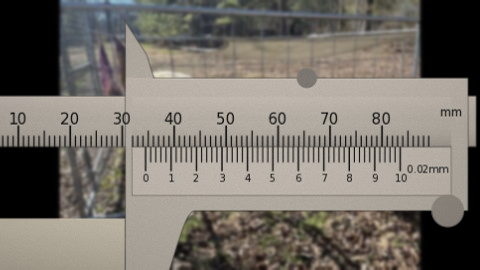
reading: 34.5,mm
